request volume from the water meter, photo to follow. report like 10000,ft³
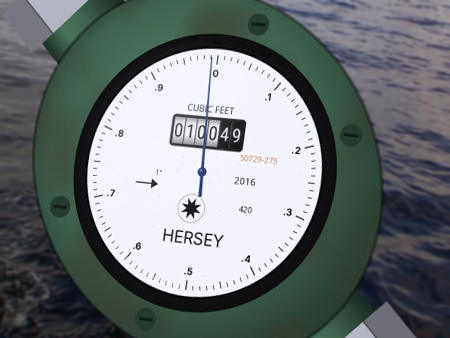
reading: 10048.99,ft³
